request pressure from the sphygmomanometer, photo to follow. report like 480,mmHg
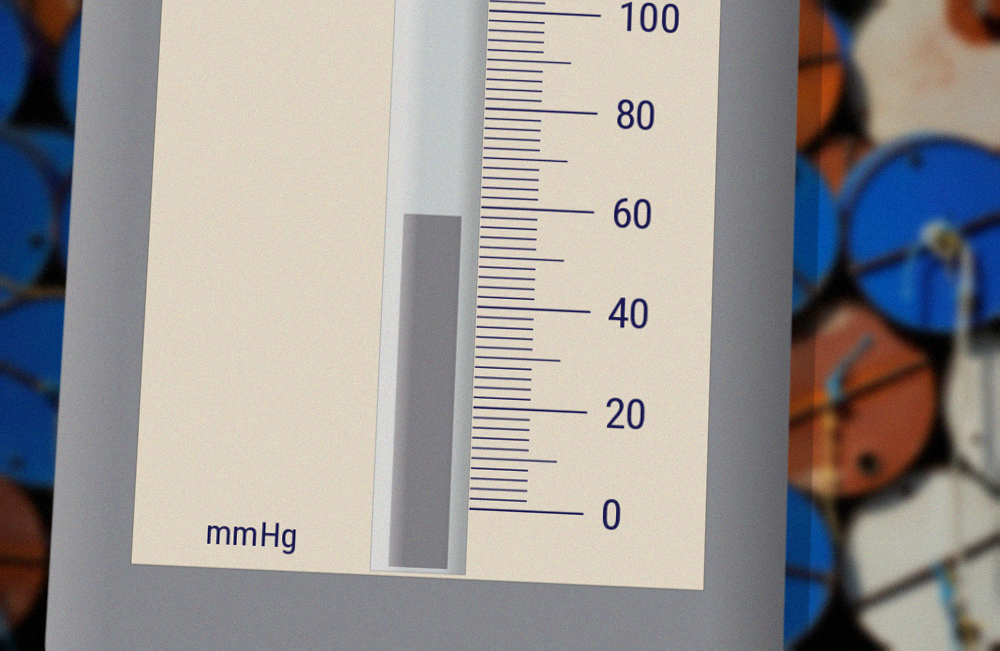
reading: 58,mmHg
